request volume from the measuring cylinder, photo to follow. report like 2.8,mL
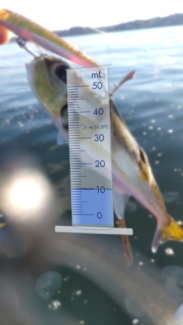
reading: 10,mL
